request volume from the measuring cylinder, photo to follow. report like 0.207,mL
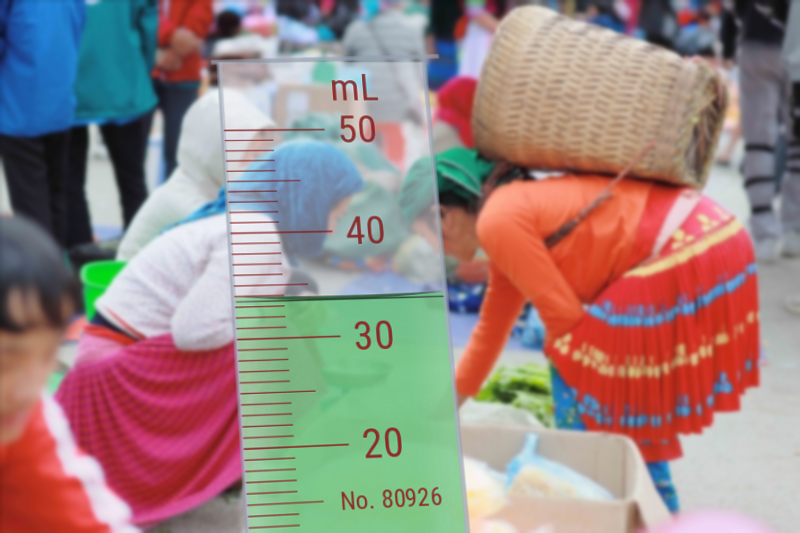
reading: 33.5,mL
